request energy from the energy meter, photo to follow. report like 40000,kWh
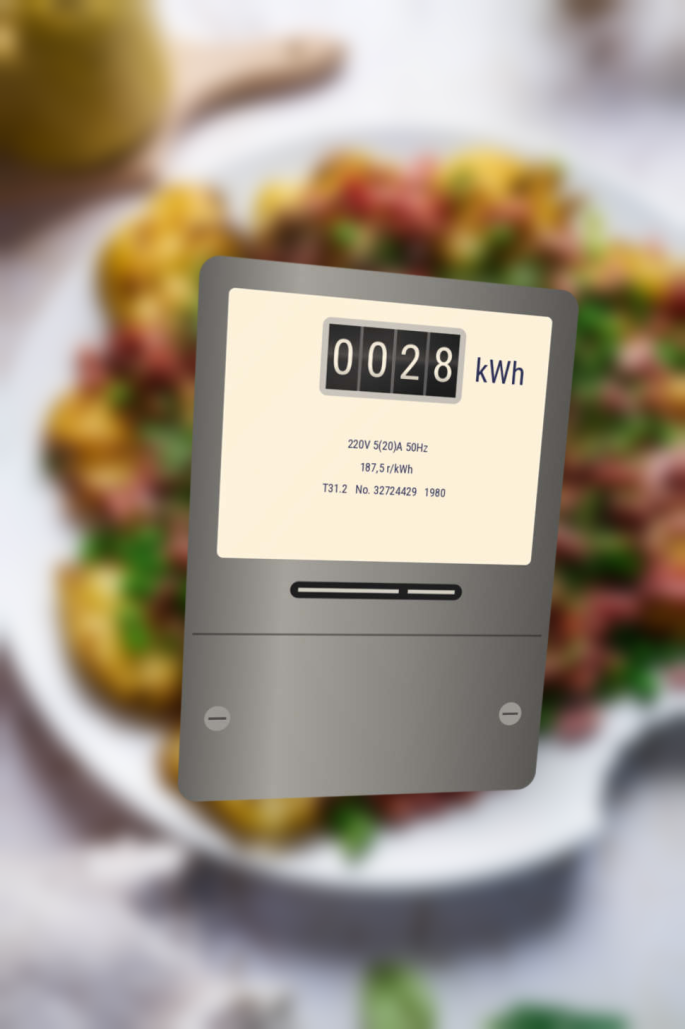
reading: 28,kWh
